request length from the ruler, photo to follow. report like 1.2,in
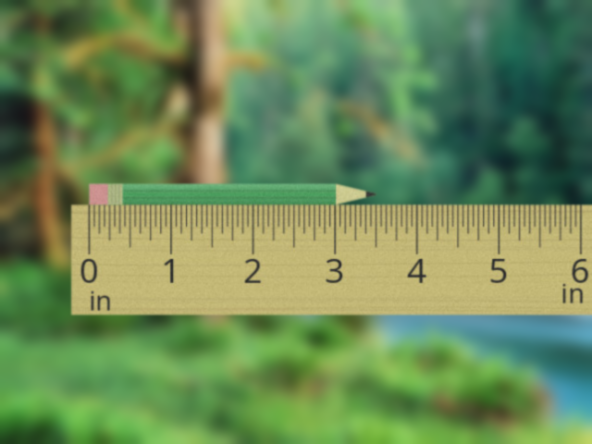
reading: 3.5,in
